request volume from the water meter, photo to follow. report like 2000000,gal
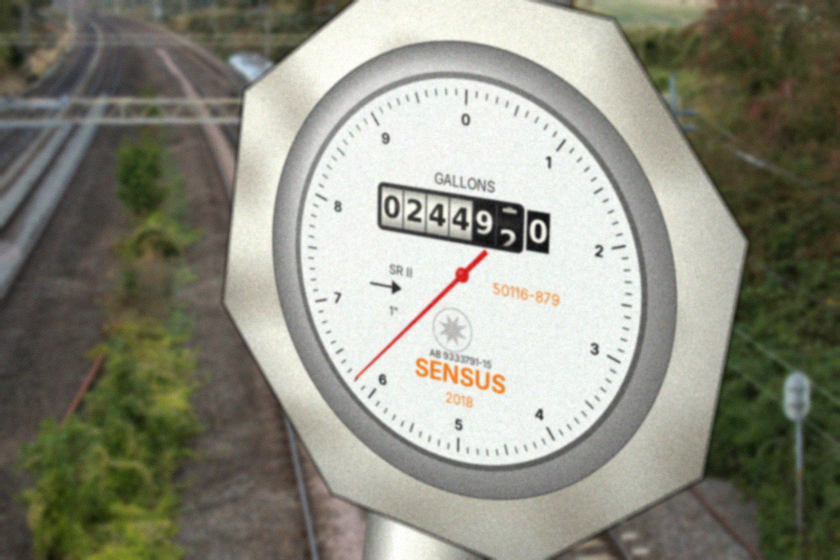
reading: 244916.2,gal
